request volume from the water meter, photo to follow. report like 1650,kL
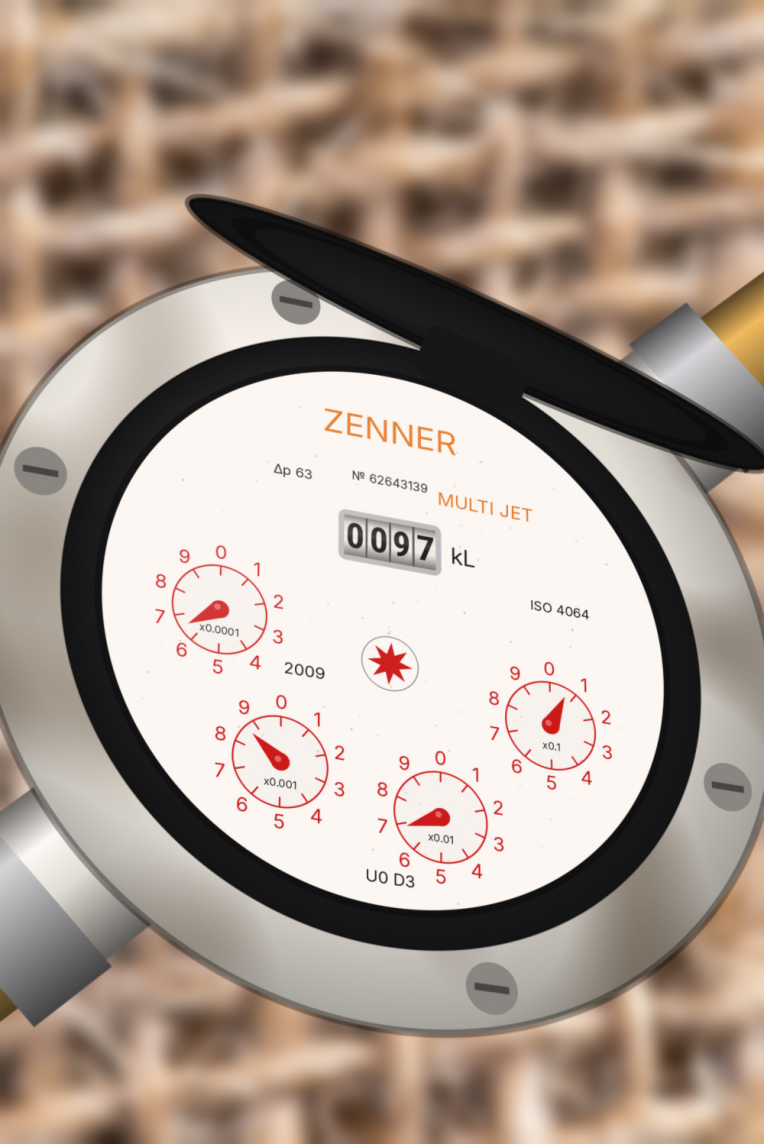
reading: 97.0686,kL
